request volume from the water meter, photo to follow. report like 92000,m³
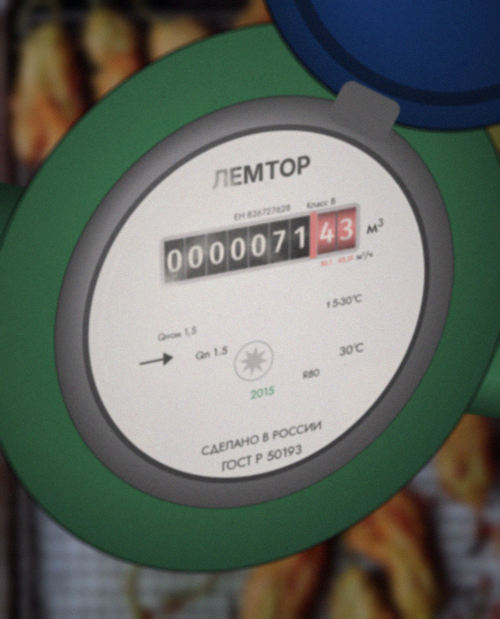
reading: 71.43,m³
